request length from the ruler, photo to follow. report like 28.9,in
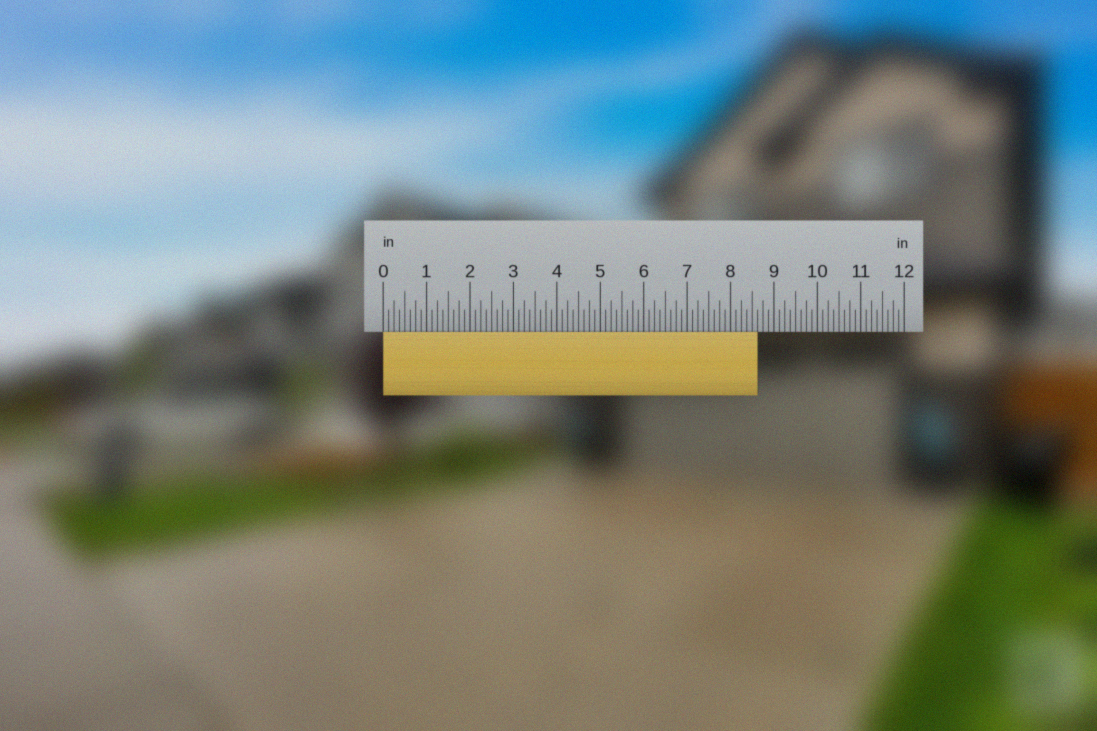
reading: 8.625,in
